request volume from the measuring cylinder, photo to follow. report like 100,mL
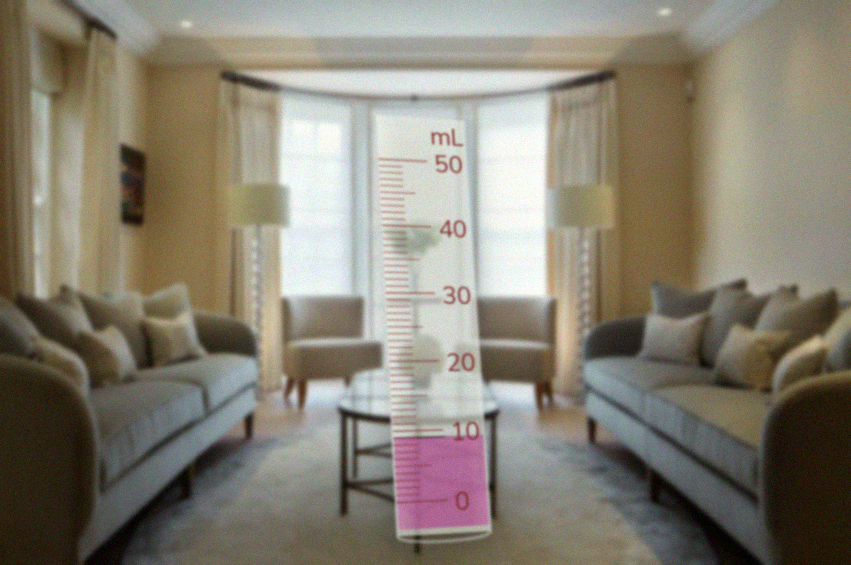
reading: 9,mL
